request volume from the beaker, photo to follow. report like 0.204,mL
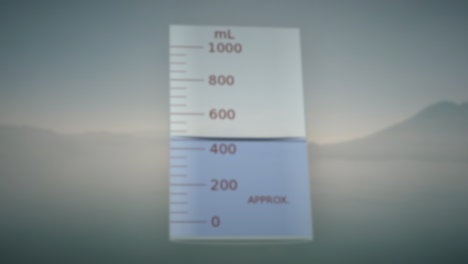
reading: 450,mL
